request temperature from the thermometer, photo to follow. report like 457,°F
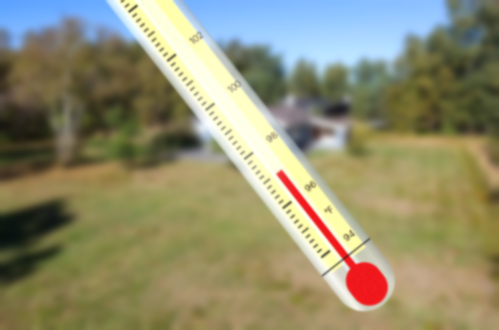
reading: 97,°F
